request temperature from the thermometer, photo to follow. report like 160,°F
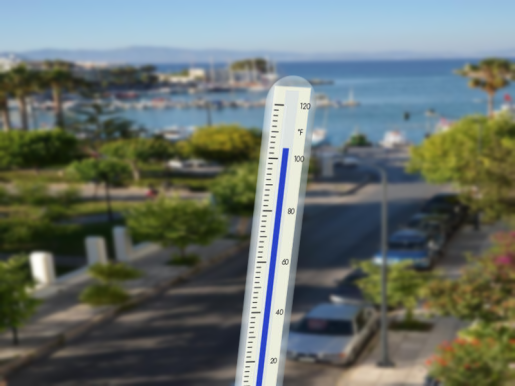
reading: 104,°F
